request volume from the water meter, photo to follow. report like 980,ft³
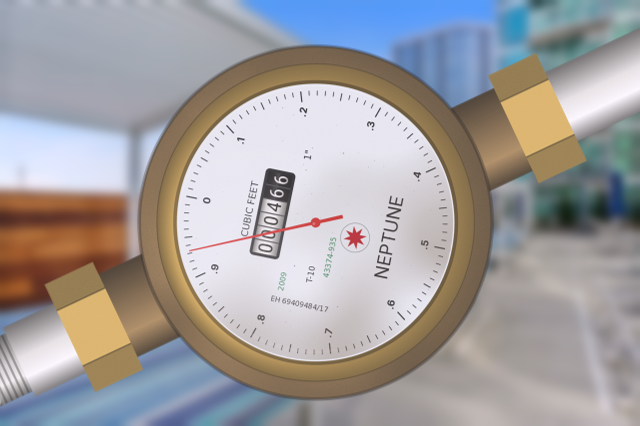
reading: 465.93,ft³
